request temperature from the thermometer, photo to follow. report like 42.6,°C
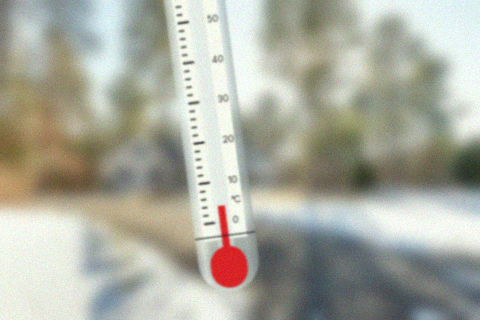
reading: 4,°C
